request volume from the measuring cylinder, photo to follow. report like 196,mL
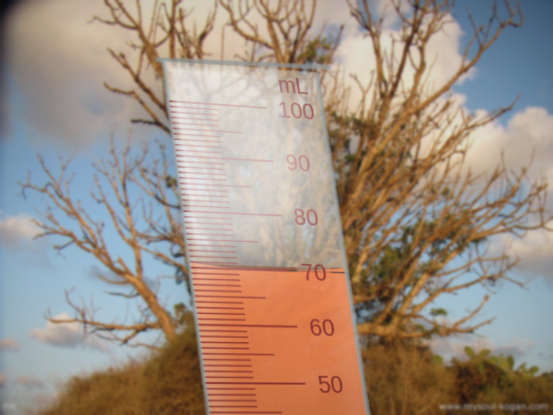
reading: 70,mL
